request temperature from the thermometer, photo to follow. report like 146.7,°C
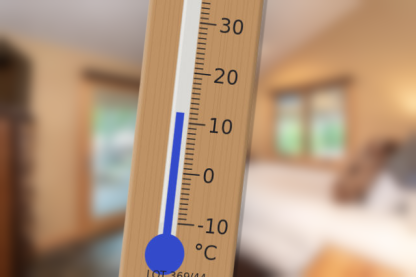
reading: 12,°C
